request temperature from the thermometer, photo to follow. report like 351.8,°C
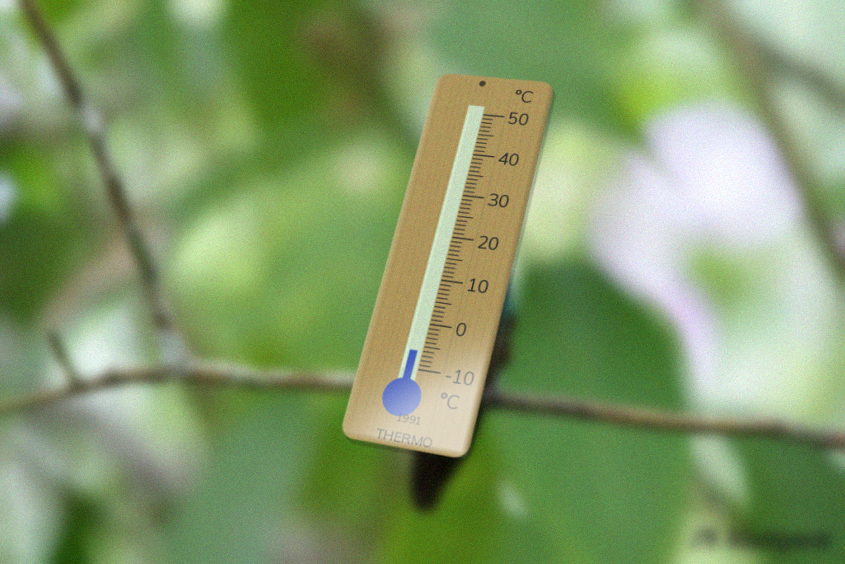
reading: -6,°C
